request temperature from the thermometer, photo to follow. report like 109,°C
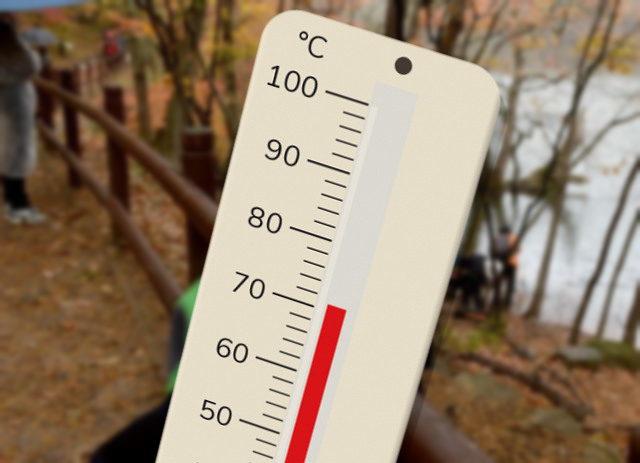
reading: 71,°C
